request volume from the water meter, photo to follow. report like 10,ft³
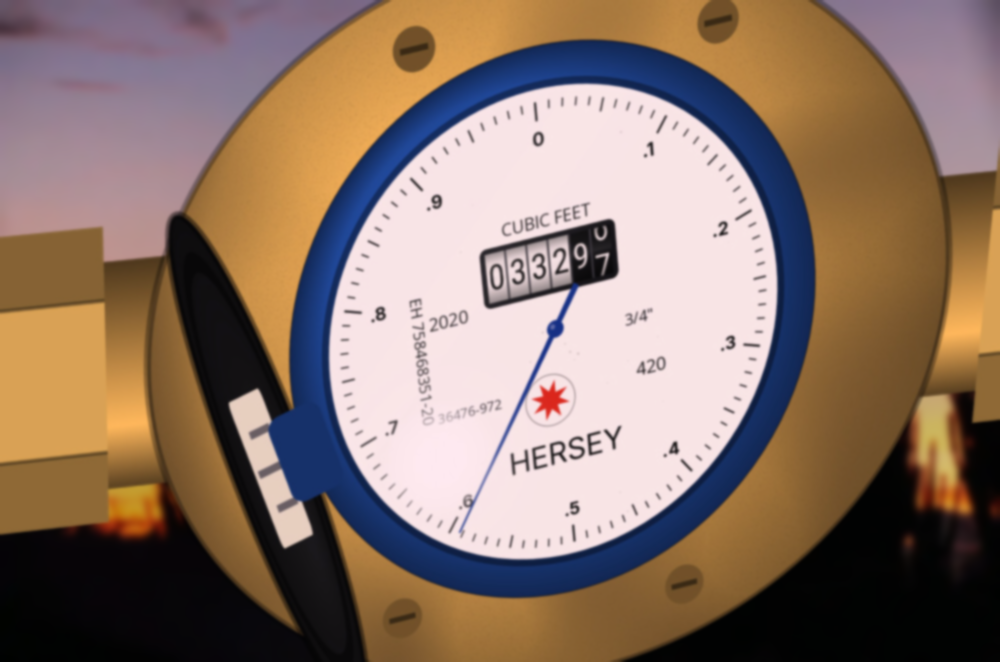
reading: 33296.59,ft³
